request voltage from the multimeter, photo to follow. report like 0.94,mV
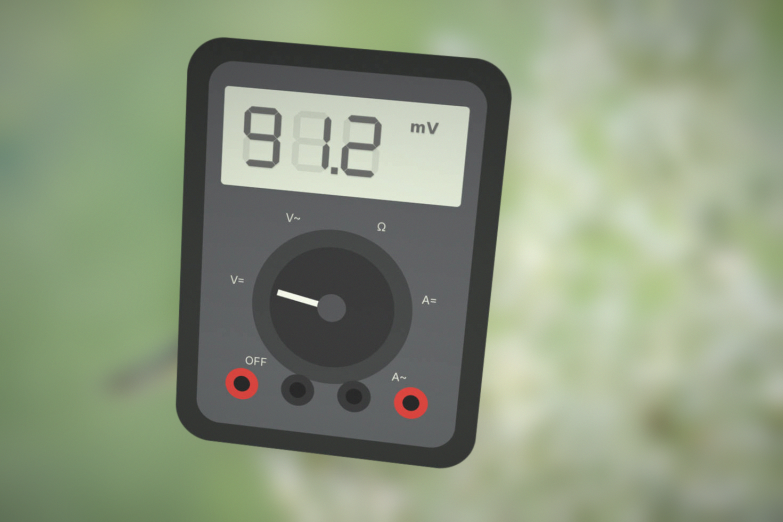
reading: 91.2,mV
